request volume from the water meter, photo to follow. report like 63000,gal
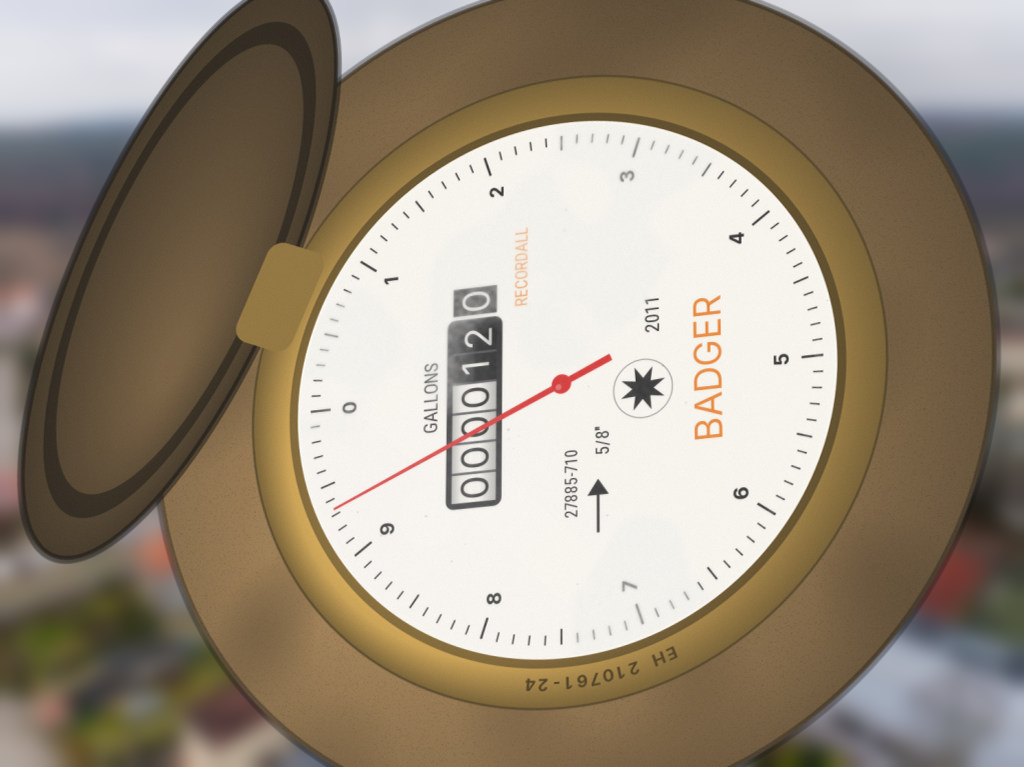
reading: 119.3,gal
